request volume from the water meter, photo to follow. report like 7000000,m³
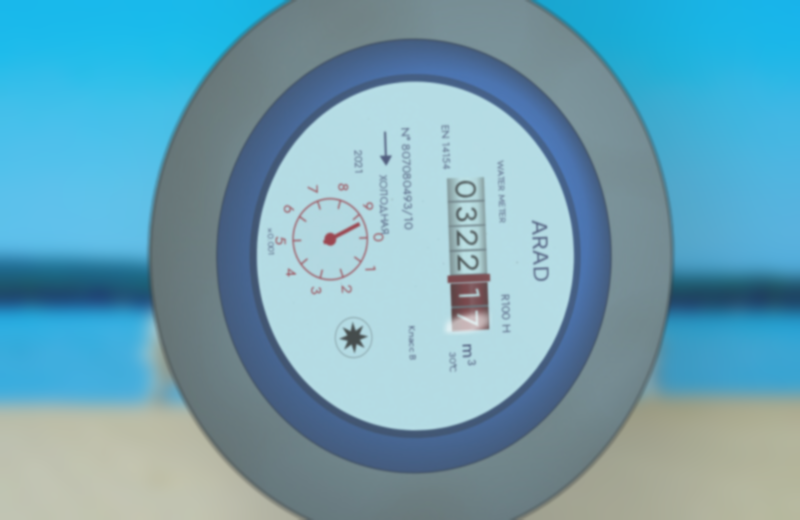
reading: 322.169,m³
